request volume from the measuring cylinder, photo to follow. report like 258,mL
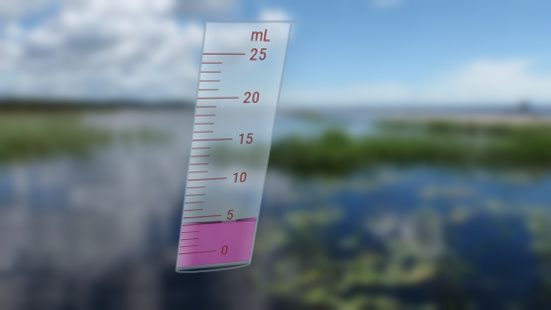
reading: 4,mL
